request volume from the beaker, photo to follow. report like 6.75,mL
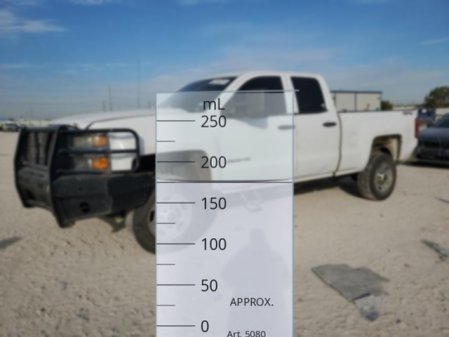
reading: 175,mL
